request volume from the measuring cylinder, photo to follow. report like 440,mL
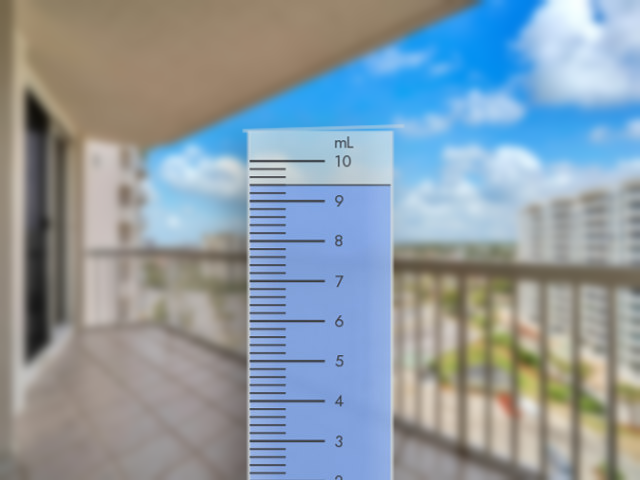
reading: 9.4,mL
